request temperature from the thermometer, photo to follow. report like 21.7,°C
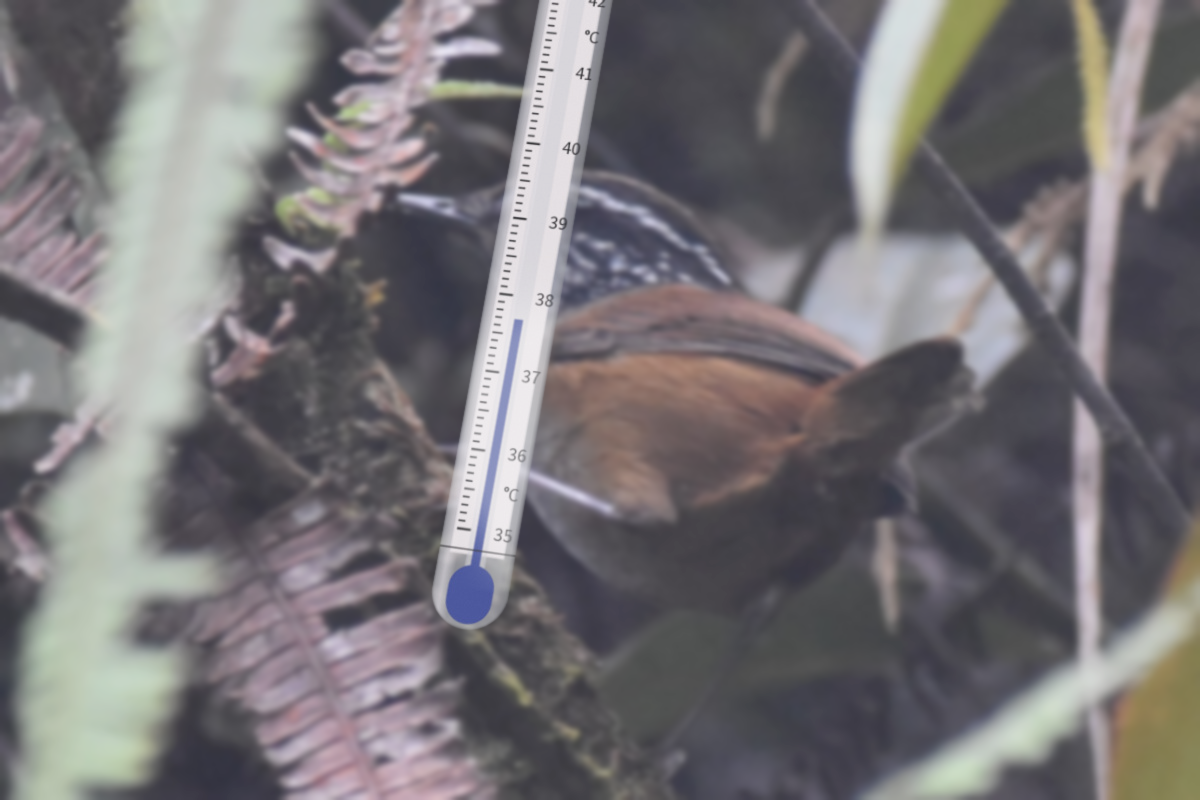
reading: 37.7,°C
